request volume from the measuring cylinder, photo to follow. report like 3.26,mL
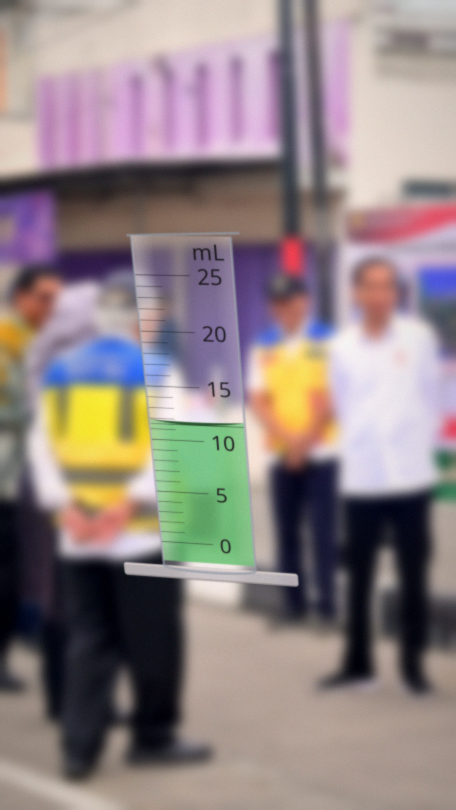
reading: 11.5,mL
